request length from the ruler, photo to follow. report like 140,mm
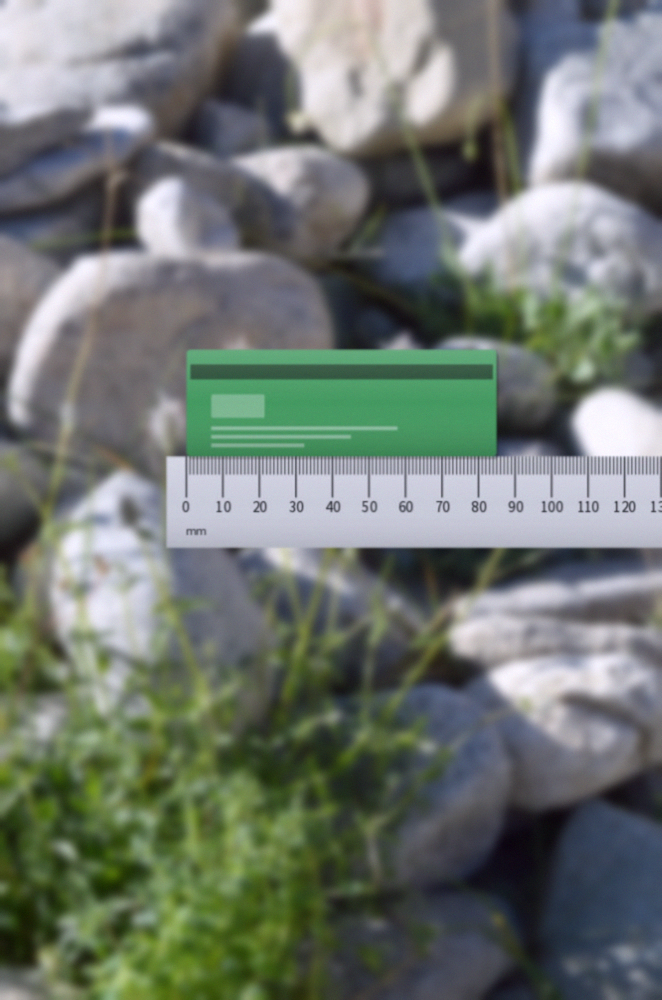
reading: 85,mm
